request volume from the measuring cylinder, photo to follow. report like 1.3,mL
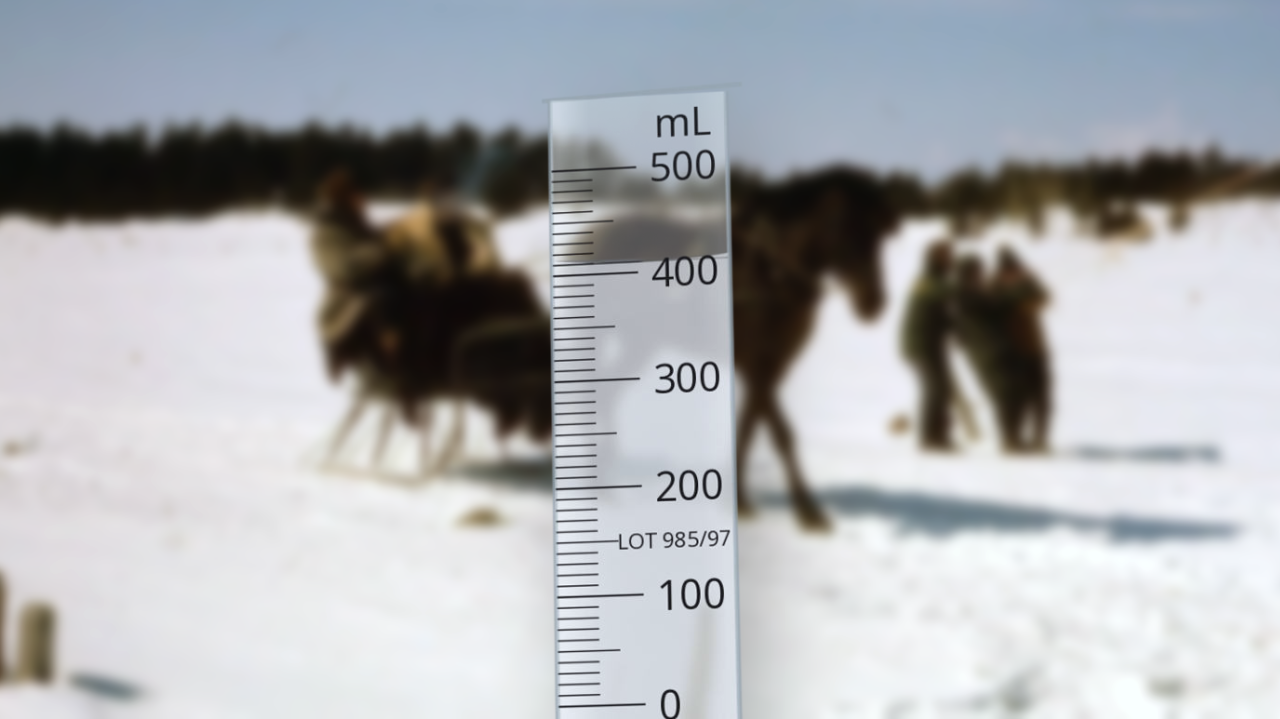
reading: 410,mL
